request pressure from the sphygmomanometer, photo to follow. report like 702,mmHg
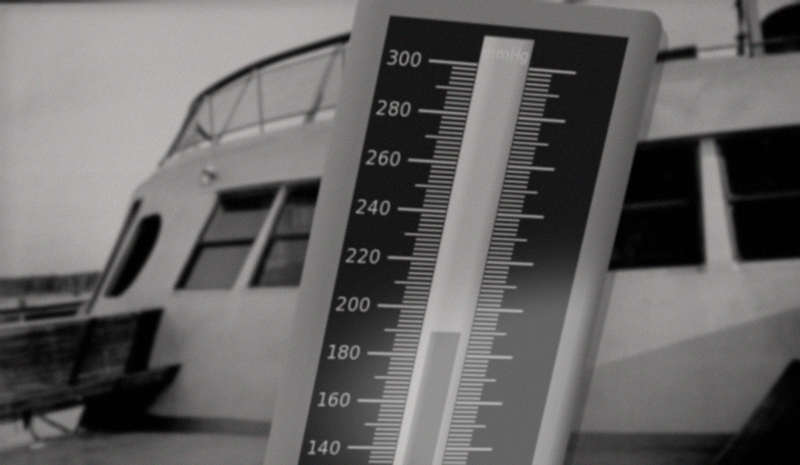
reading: 190,mmHg
